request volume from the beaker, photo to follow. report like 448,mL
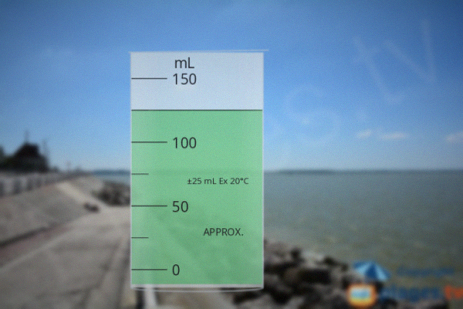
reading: 125,mL
